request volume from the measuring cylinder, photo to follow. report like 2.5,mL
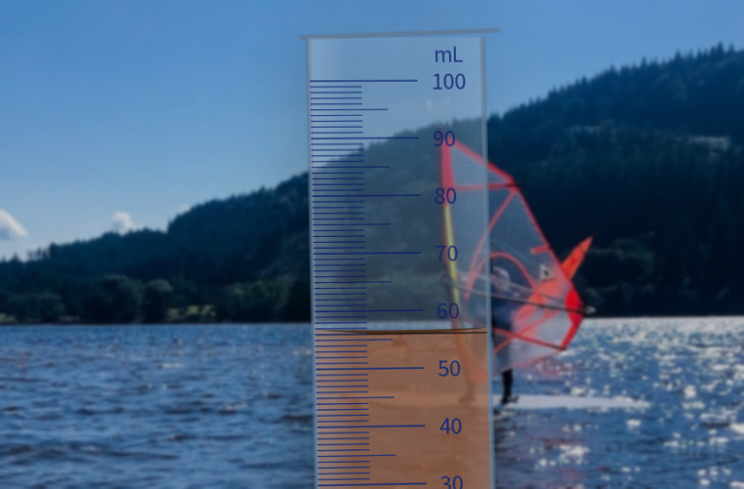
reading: 56,mL
